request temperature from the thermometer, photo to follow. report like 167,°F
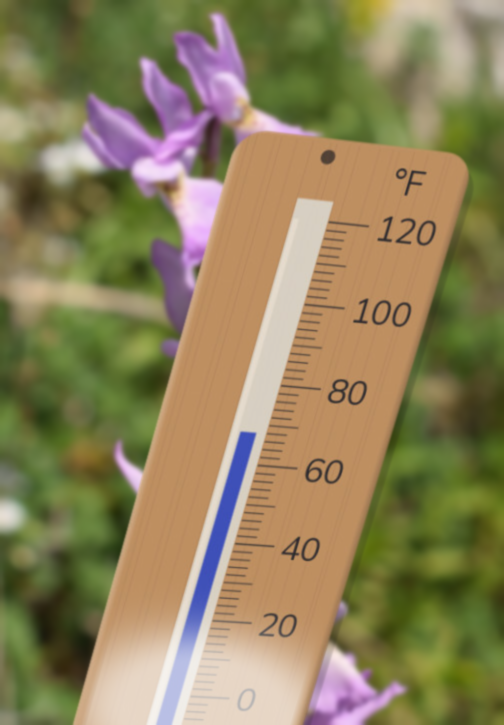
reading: 68,°F
